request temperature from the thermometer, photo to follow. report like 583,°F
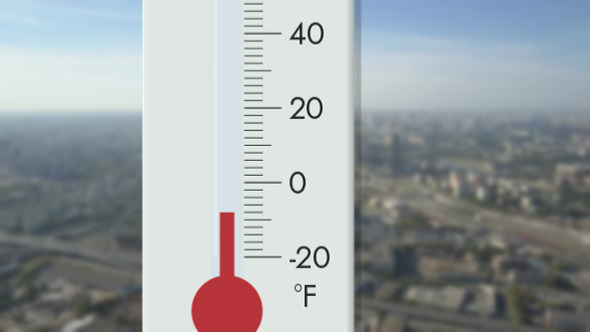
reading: -8,°F
